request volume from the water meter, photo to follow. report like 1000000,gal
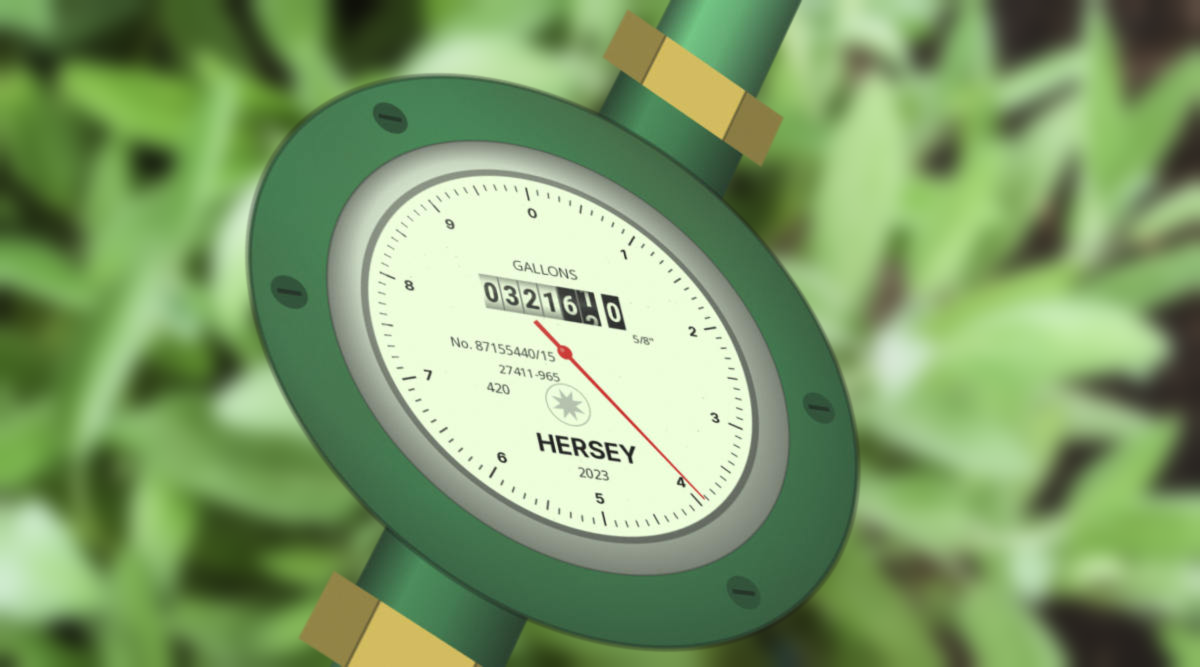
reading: 321613.9,gal
